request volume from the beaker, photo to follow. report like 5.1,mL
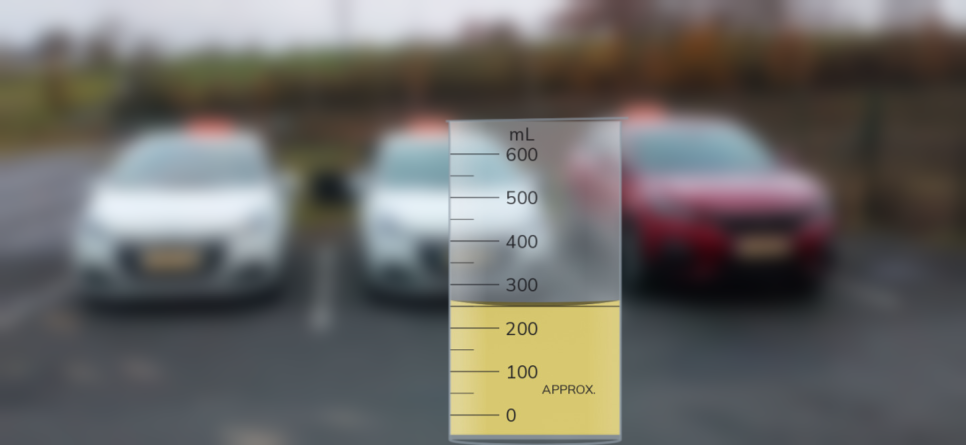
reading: 250,mL
